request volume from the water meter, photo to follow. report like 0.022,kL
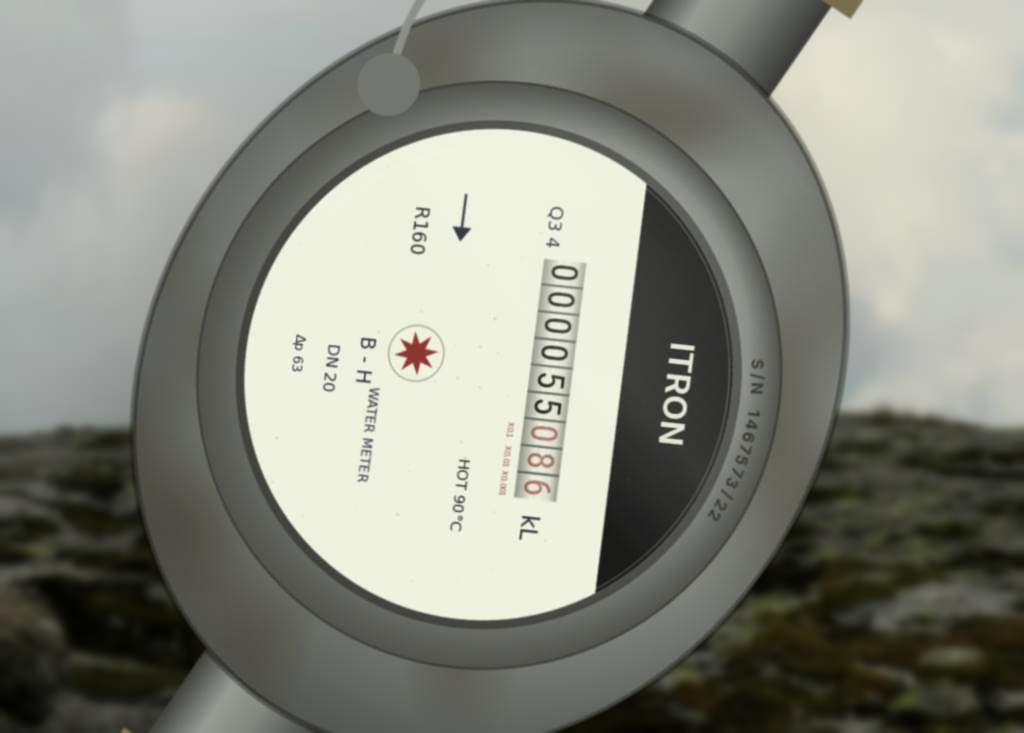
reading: 55.086,kL
